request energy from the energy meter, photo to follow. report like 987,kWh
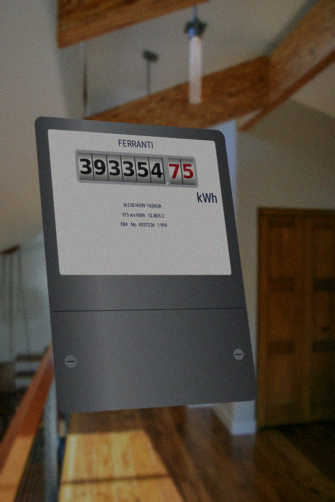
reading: 393354.75,kWh
